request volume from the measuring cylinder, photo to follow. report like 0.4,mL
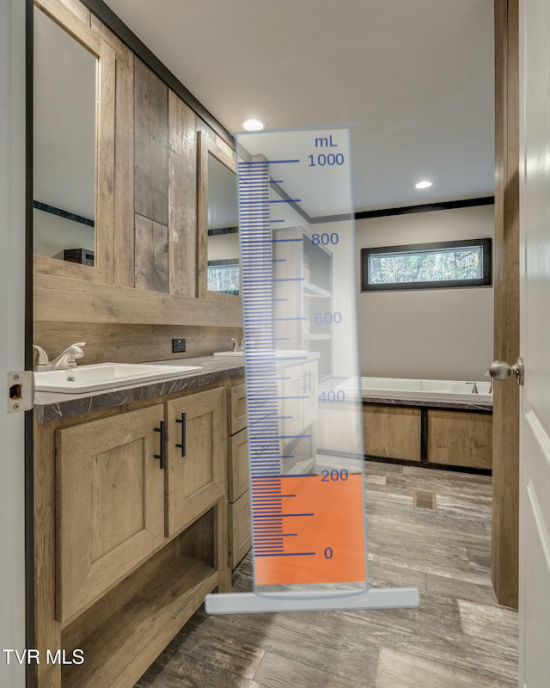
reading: 200,mL
